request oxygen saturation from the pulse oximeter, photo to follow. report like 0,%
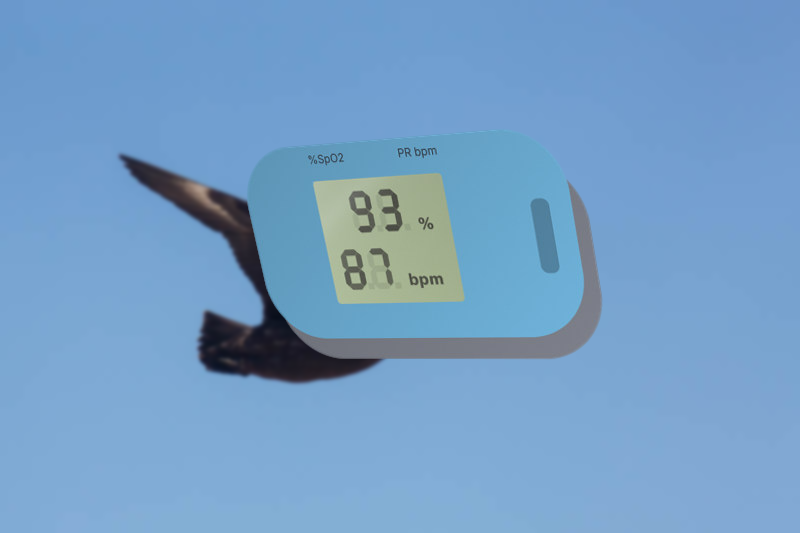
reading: 93,%
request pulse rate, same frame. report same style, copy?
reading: 87,bpm
